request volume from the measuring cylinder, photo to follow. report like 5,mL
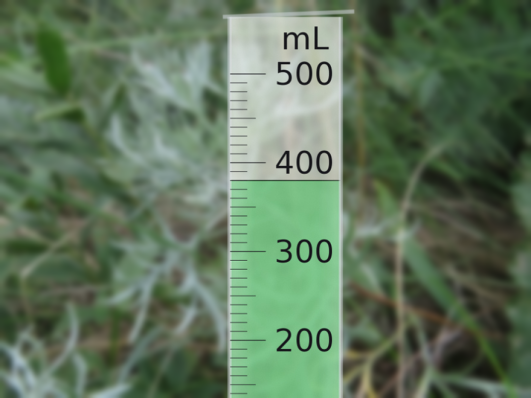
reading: 380,mL
